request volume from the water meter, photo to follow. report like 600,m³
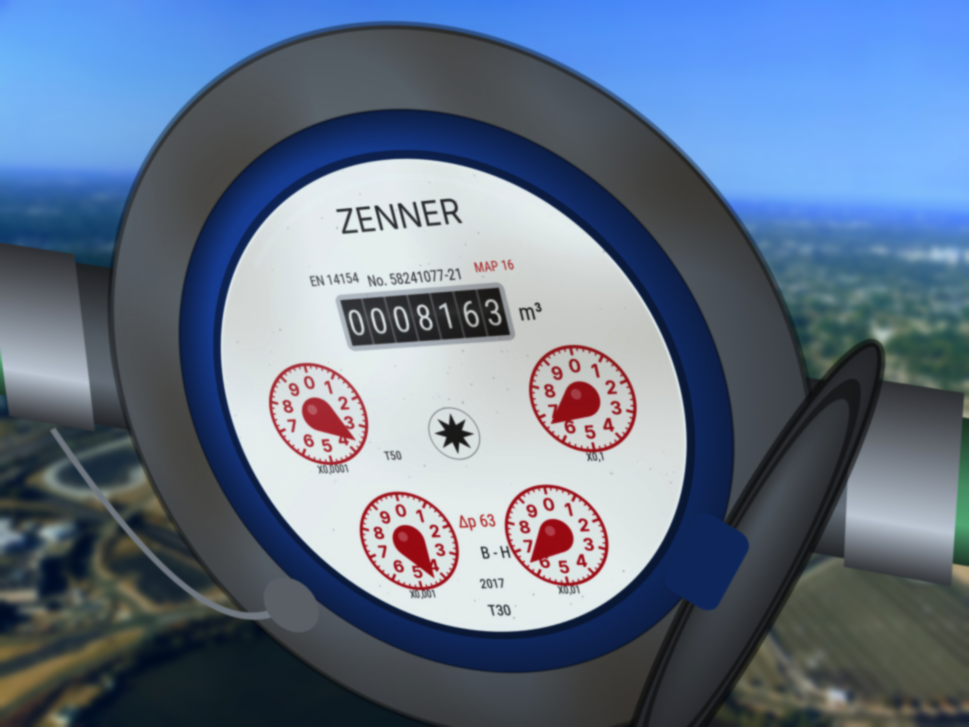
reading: 8163.6643,m³
